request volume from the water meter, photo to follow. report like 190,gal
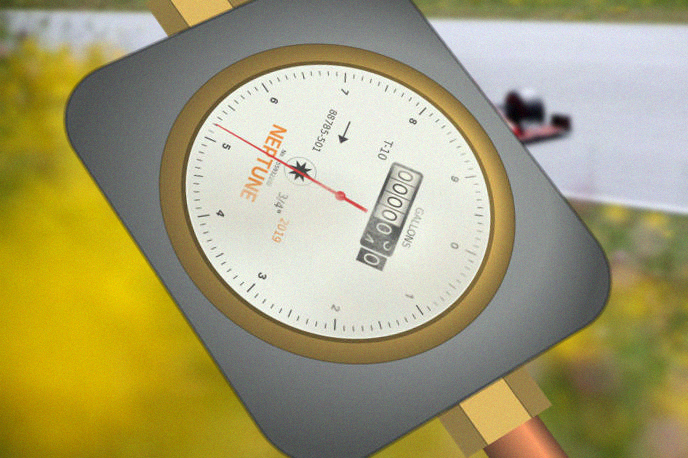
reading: 35.2,gal
